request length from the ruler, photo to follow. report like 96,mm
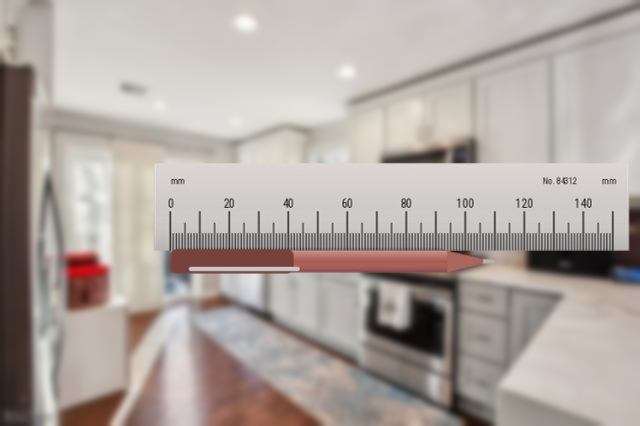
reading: 110,mm
